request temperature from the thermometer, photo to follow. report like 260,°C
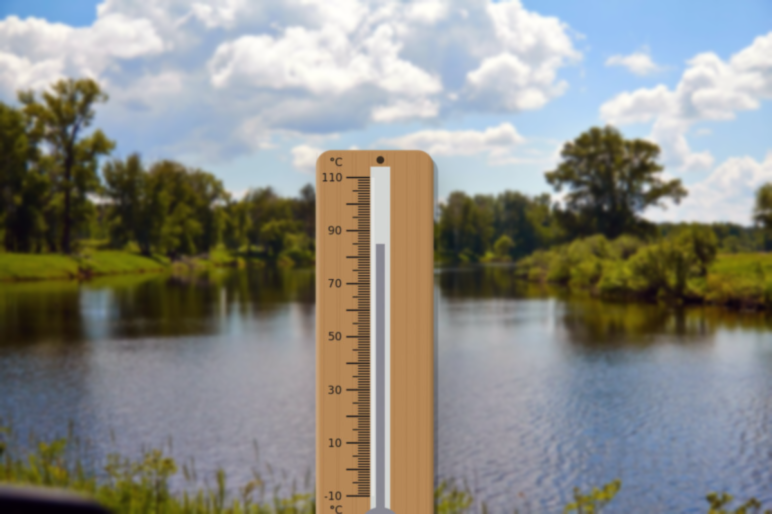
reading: 85,°C
